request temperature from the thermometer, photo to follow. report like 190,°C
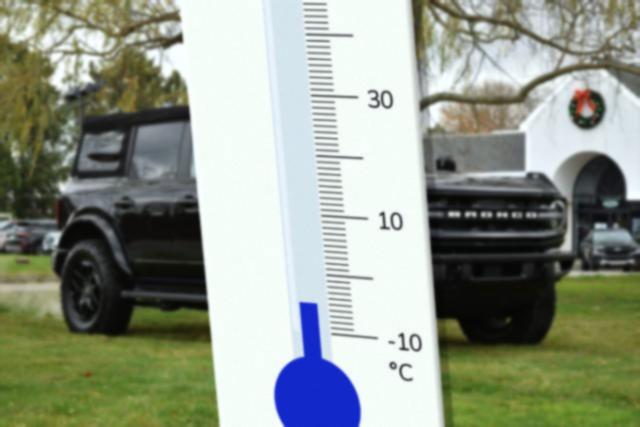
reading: -5,°C
